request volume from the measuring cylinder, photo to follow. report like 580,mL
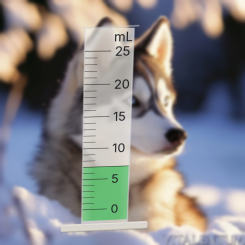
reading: 7,mL
